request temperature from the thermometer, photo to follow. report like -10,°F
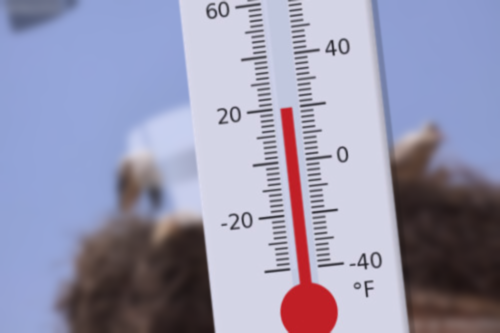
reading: 20,°F
